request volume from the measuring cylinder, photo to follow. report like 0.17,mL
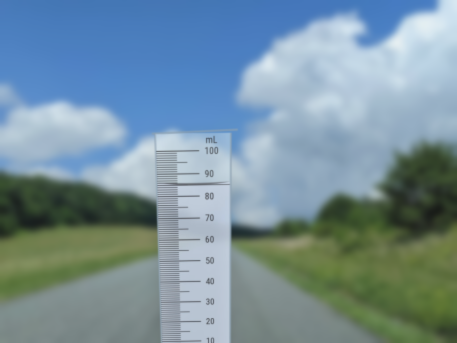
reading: 85,mL
